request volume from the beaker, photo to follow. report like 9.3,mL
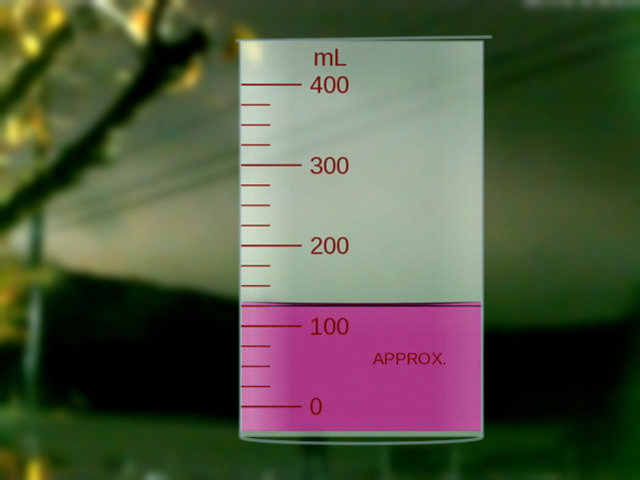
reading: 125,mL
